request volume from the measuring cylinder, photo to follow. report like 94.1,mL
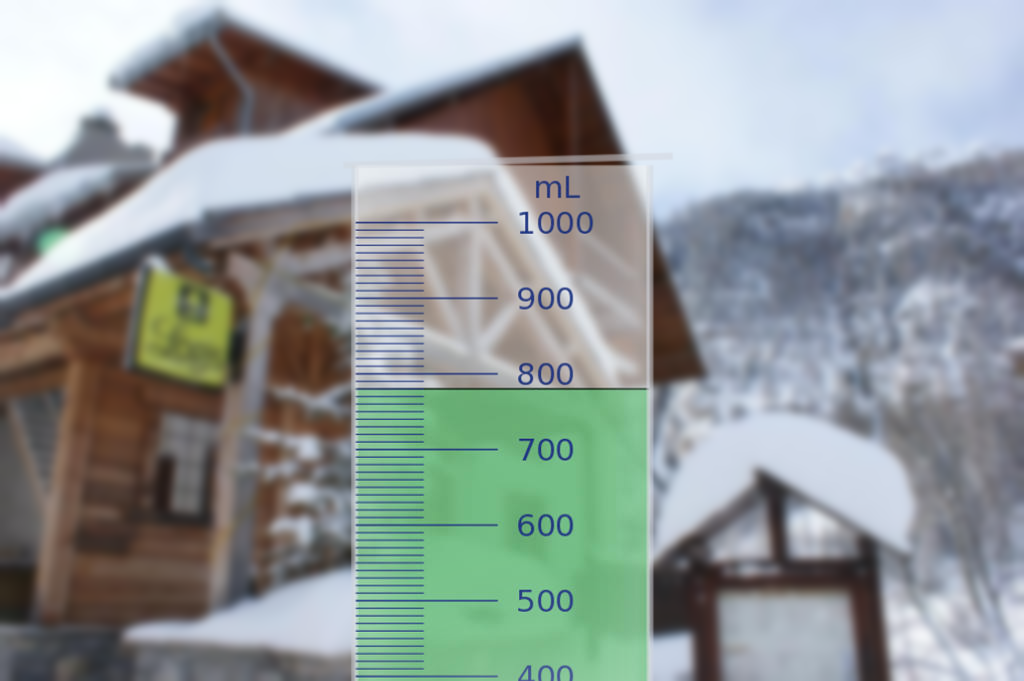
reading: 780,mL
